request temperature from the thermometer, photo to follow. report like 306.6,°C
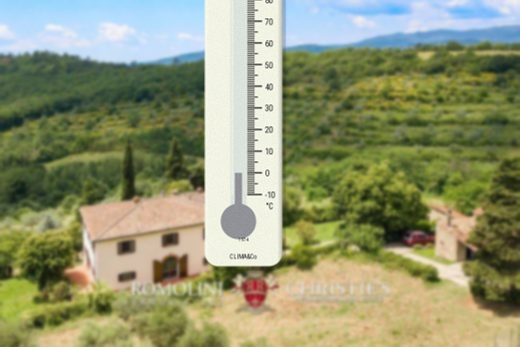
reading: 0,°C
